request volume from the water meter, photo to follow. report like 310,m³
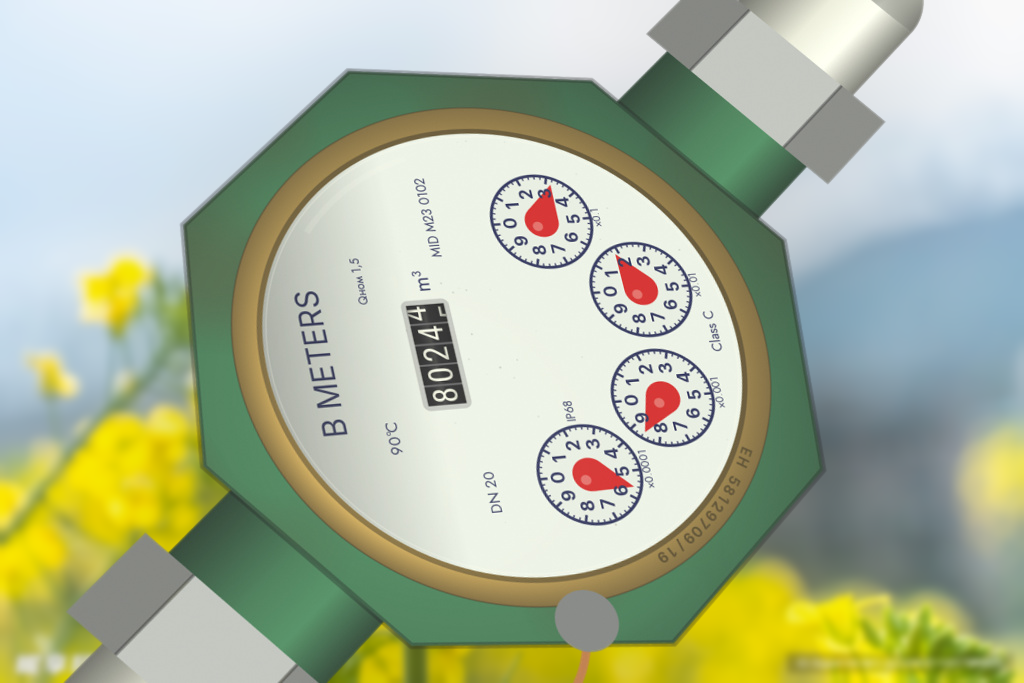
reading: 80244.3185,m³
